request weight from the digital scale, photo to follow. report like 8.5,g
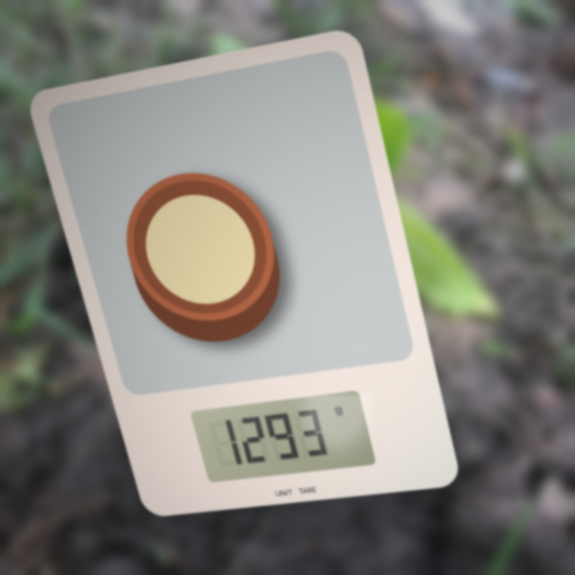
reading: 1293,g
